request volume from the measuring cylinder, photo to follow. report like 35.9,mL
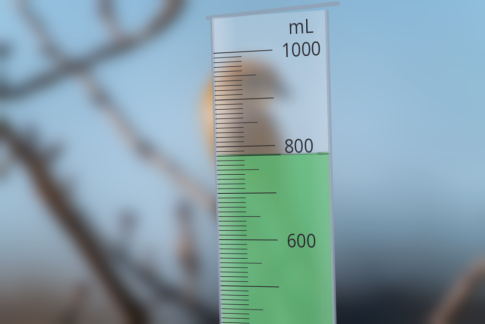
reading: 780,mL
